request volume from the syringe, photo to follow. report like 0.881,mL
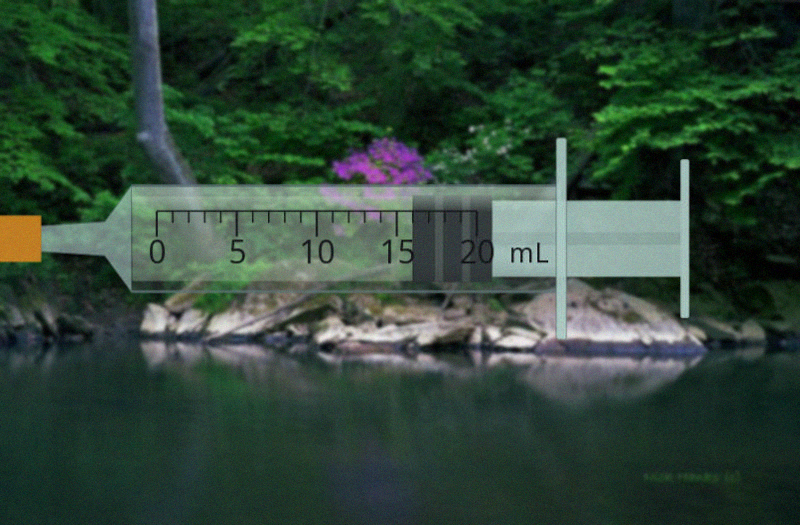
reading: 16,mL
